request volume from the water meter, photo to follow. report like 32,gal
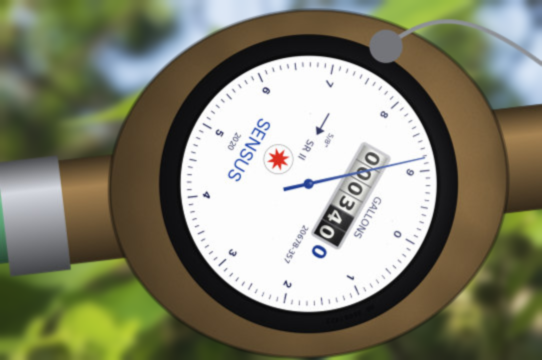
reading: 3398.8,gal
